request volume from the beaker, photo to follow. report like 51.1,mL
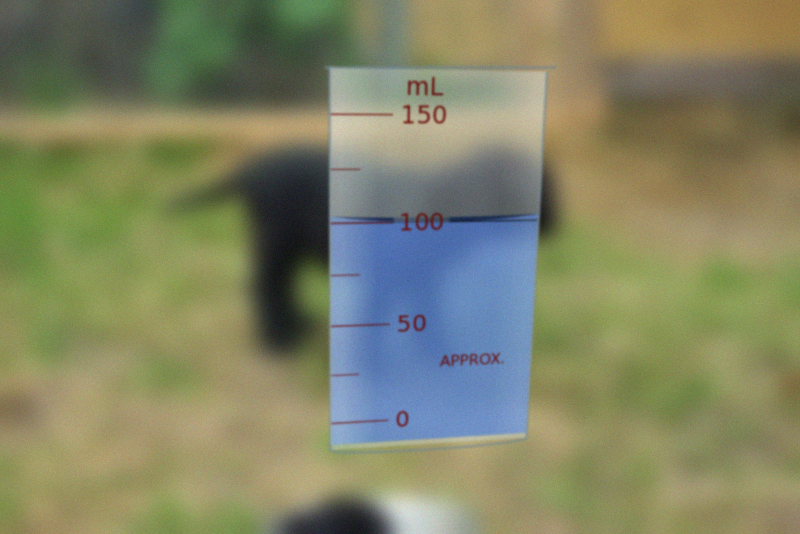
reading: 100,mL
